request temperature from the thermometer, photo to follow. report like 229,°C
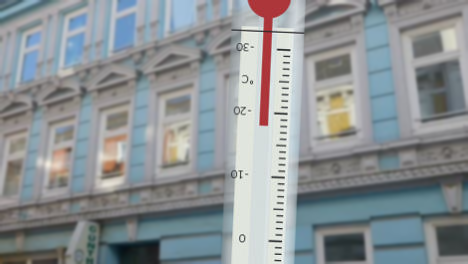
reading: -18,°C
